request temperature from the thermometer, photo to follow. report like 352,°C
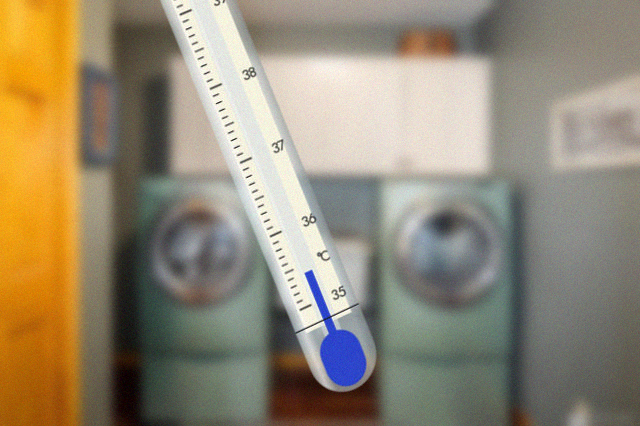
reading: 35.4,°C
